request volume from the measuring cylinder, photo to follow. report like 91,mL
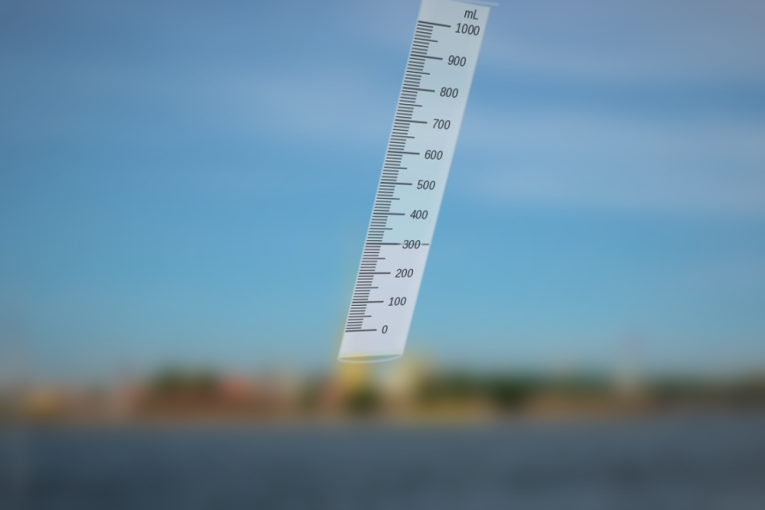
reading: 300,mL
